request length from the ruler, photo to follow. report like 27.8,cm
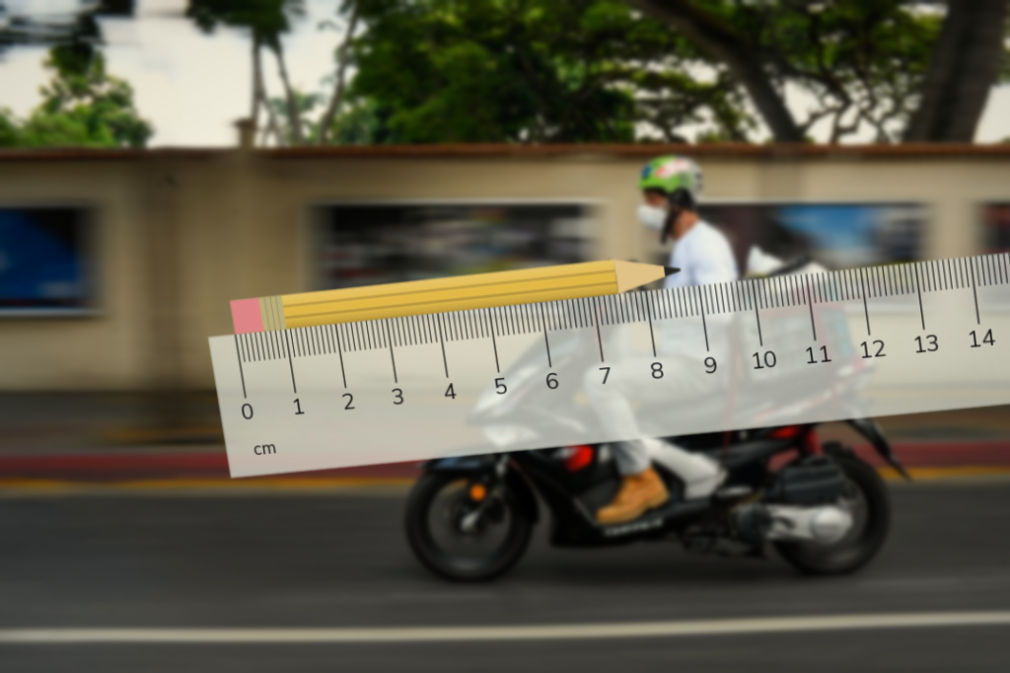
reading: 8.7,cm
